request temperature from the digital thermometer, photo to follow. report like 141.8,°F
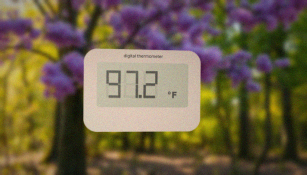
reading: 97.2,°F
